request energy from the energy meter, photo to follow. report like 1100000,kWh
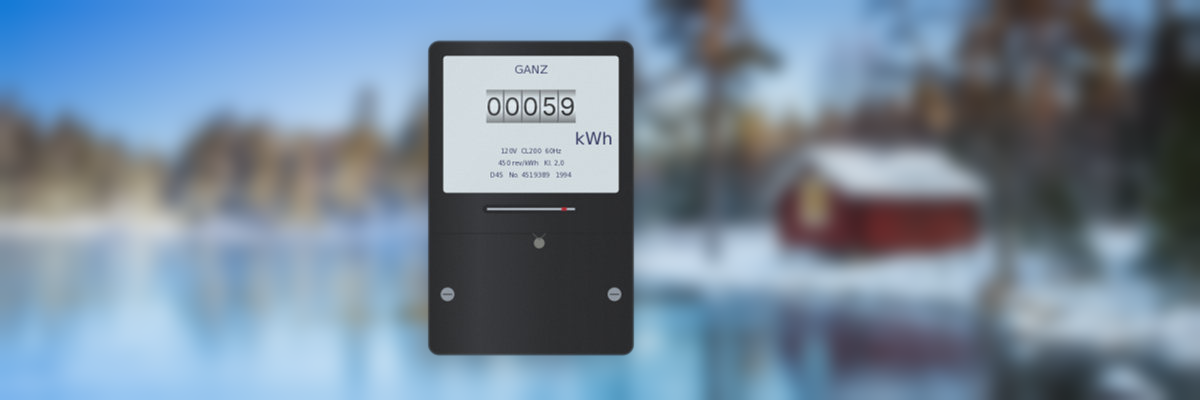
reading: 59,kWh
